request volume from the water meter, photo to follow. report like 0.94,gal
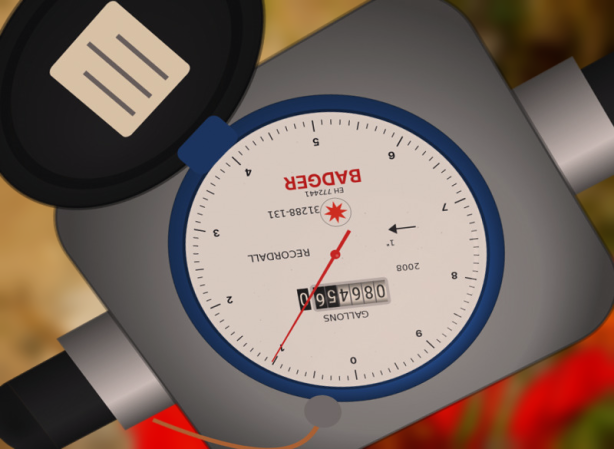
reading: 864561.0,gal
